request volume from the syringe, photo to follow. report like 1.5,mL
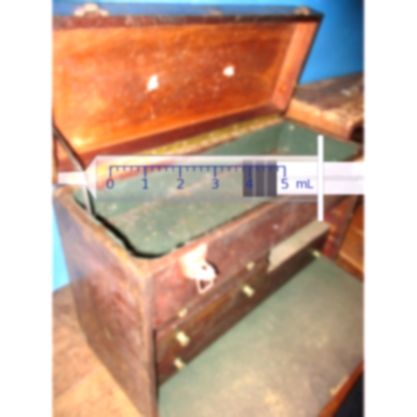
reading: 3.8,mL
